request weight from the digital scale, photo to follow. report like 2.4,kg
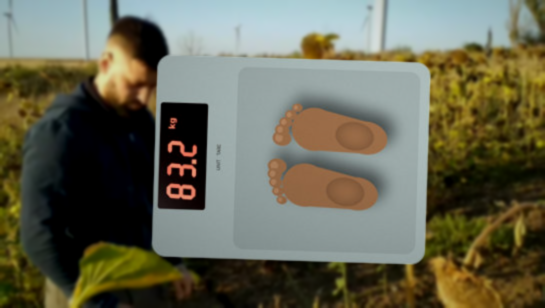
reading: 83.2,kg
